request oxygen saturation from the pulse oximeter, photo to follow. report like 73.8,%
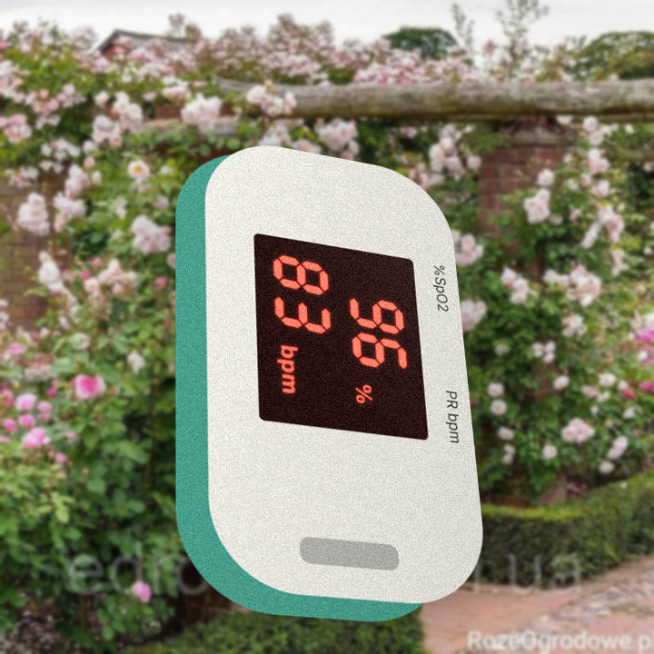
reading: 96,%
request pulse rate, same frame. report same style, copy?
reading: 83,bpm
